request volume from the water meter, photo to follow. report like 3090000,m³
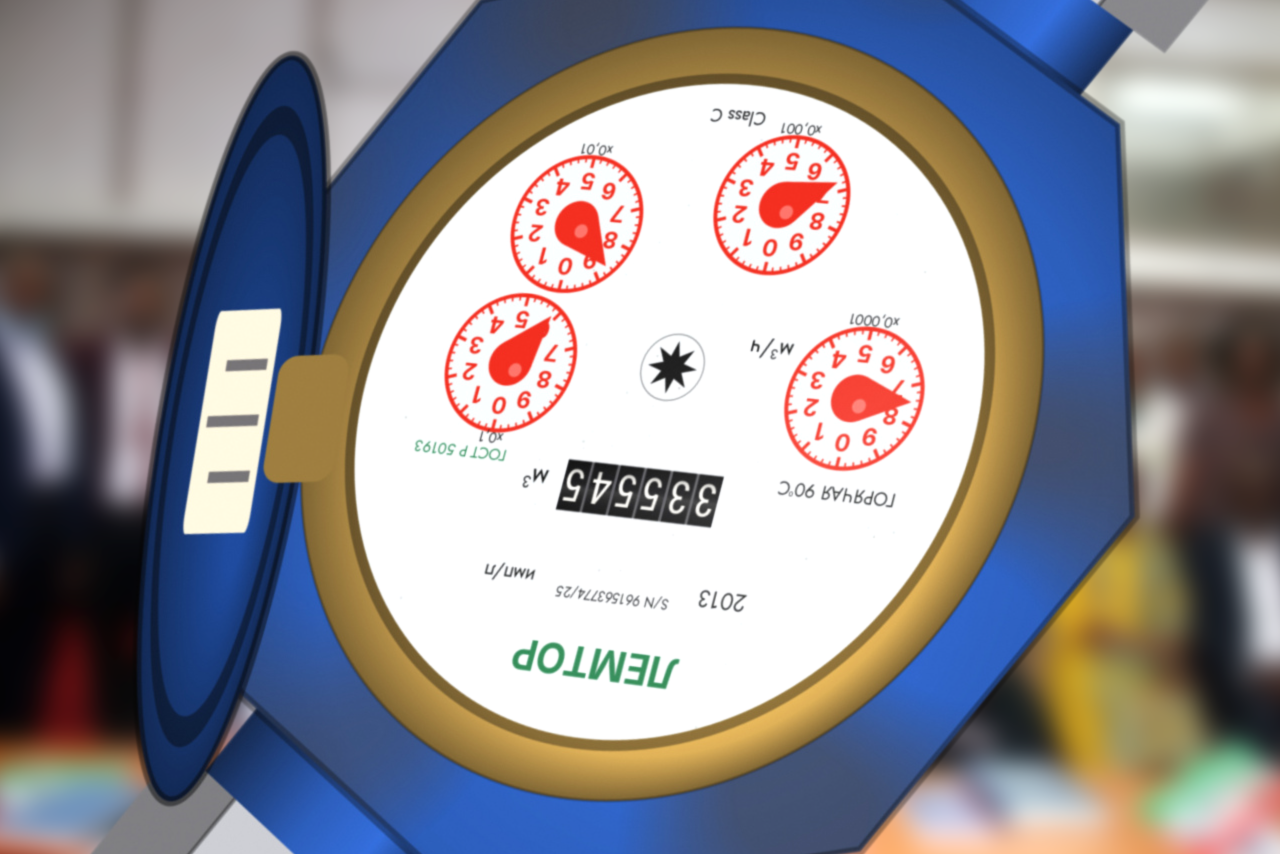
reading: 335545.5867,m³
